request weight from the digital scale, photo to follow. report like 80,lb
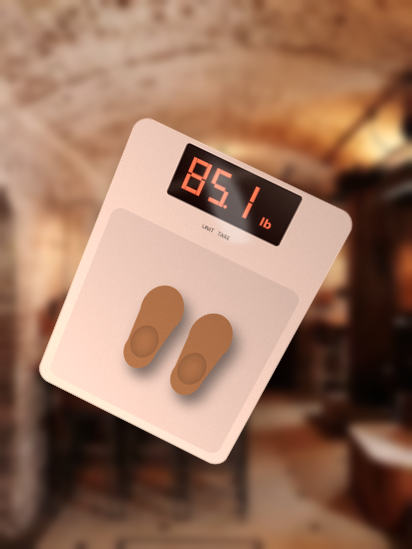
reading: 85.1,lb
